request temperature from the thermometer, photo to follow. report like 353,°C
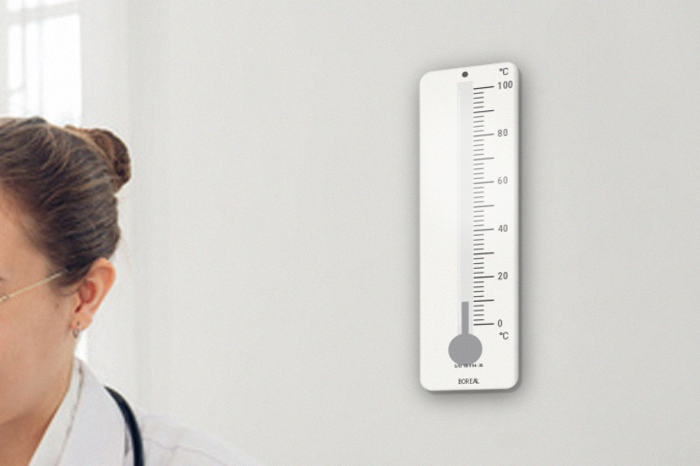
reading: 10,°C
